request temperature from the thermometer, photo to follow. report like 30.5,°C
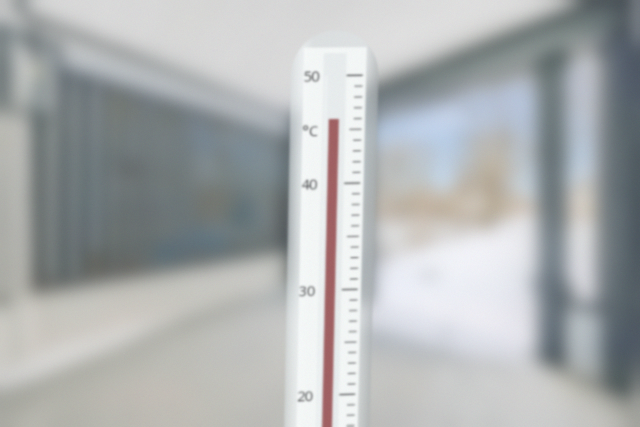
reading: 46,°C
